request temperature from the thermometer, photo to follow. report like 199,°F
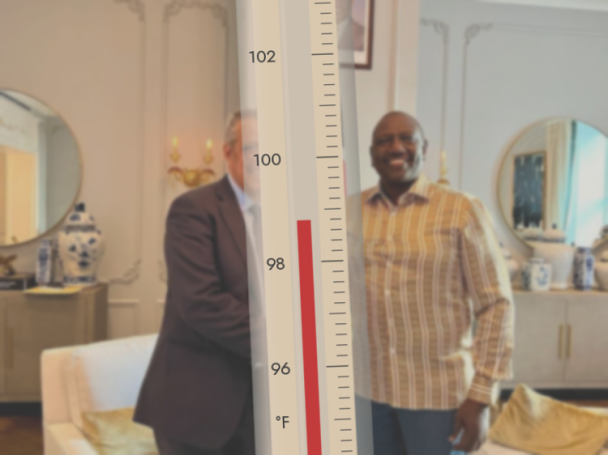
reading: 98.8,°F
